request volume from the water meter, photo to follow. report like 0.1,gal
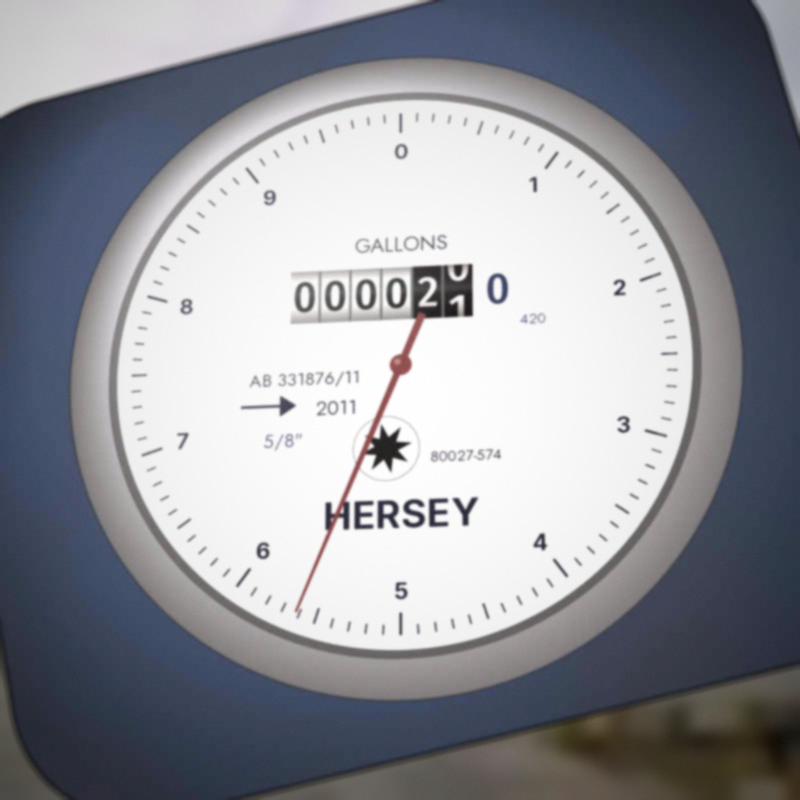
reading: 205.6,gal
